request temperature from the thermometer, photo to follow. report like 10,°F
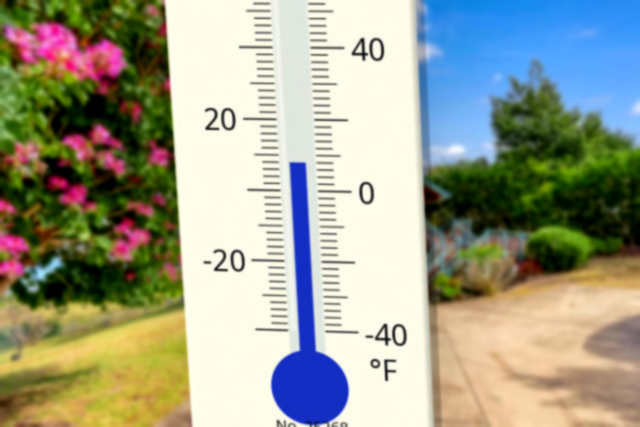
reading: 8,°F
